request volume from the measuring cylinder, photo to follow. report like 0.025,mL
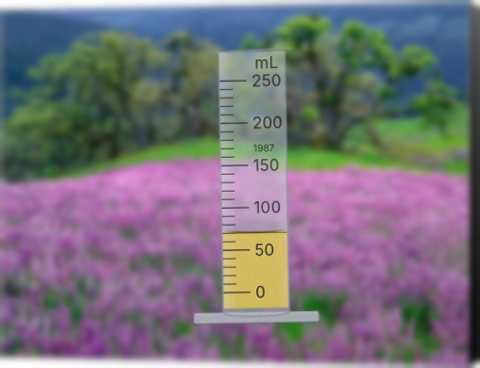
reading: 70,mL
